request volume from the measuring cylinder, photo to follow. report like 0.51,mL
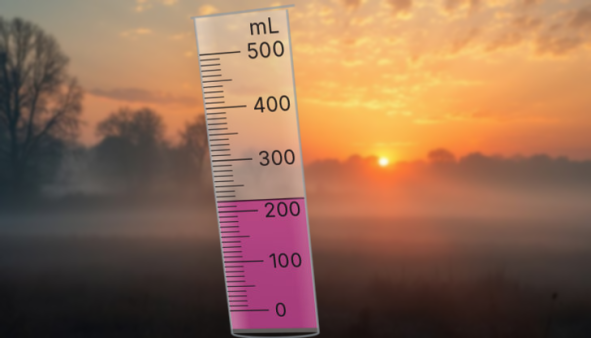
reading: 220,mL
